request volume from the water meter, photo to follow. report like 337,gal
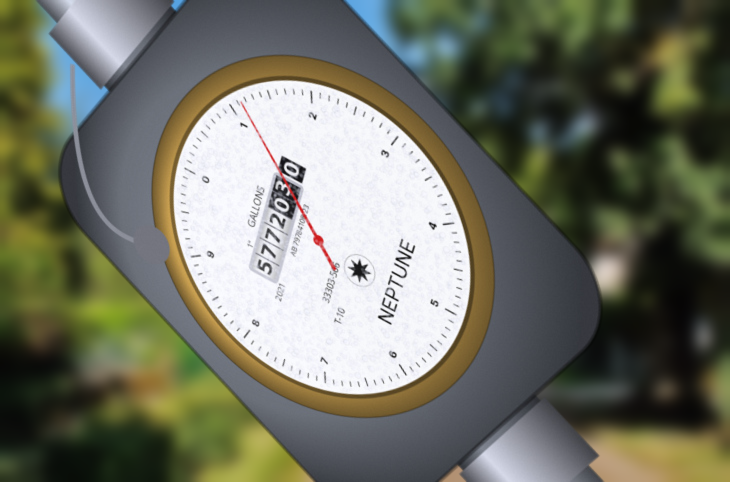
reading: 5772031.1,gal
